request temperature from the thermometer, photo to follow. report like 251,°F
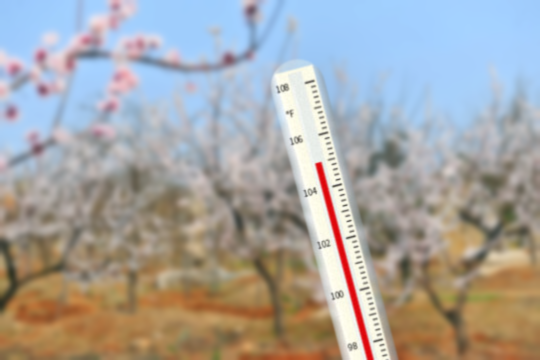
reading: 105,°F
